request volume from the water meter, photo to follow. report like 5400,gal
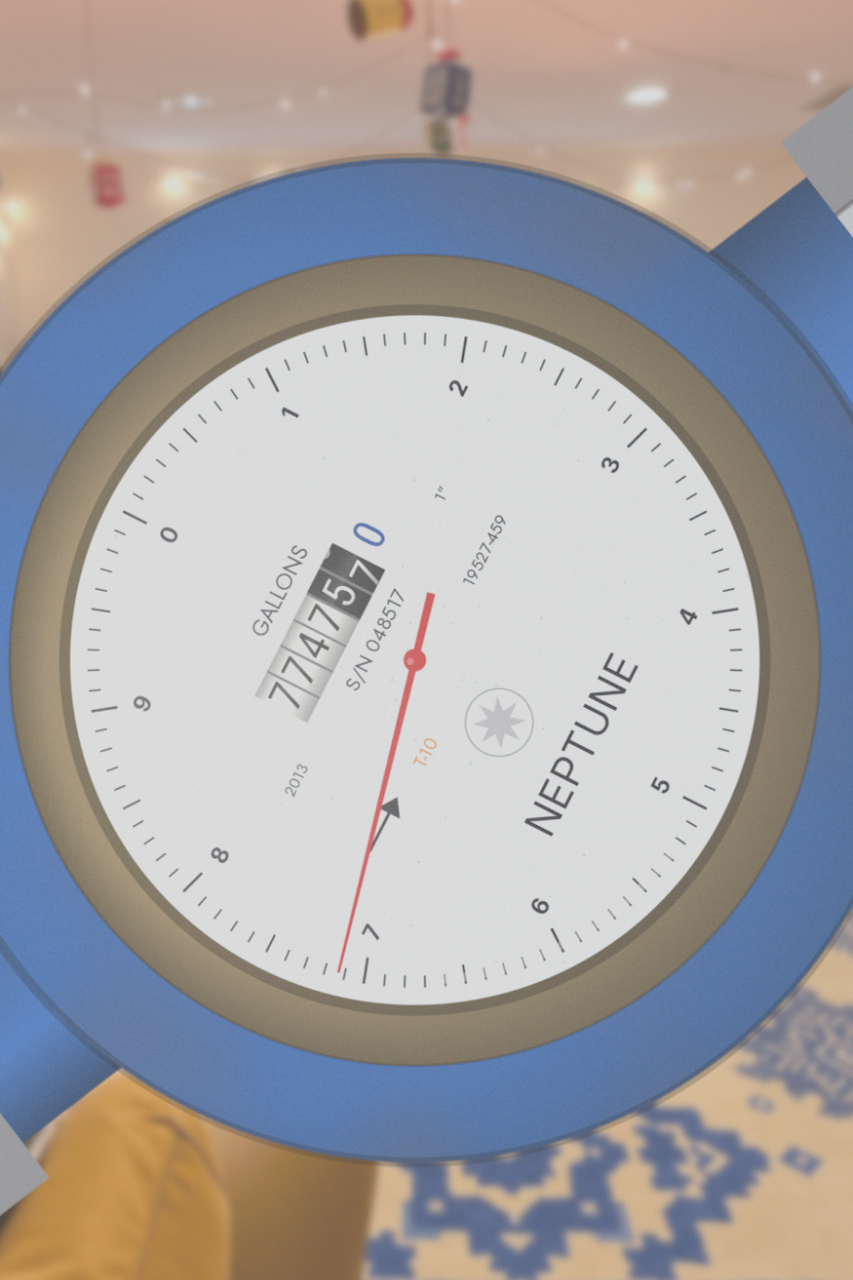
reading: 7747567.1,gal
